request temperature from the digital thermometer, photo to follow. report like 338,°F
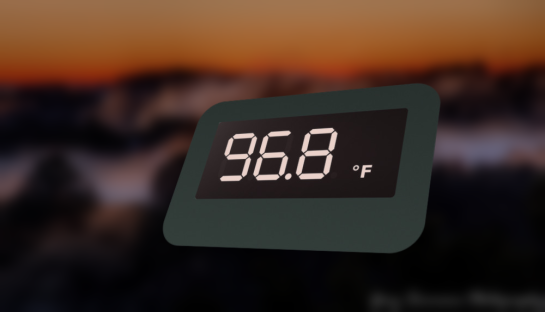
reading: 96.8,°F
